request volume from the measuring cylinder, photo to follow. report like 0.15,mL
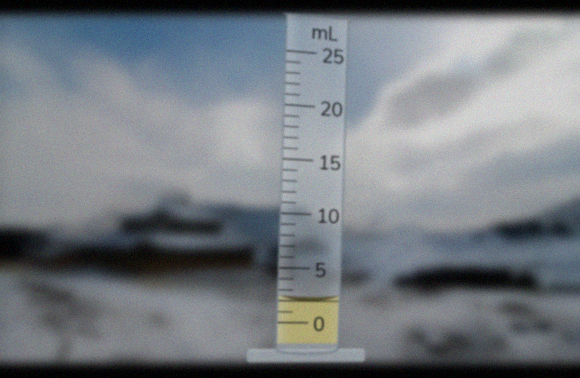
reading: 2,mL
